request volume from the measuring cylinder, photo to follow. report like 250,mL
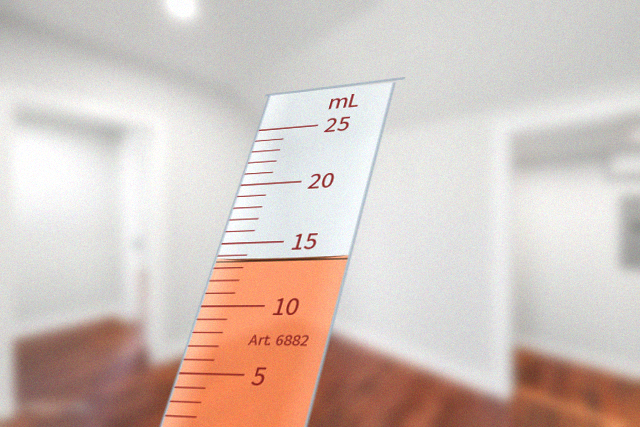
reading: 13.5,mL
